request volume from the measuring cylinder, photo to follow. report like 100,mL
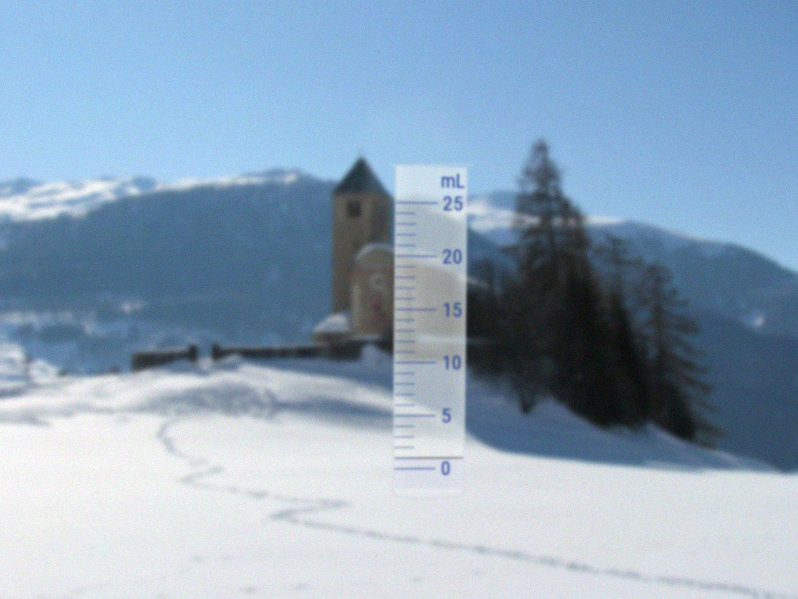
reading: 1,mL
